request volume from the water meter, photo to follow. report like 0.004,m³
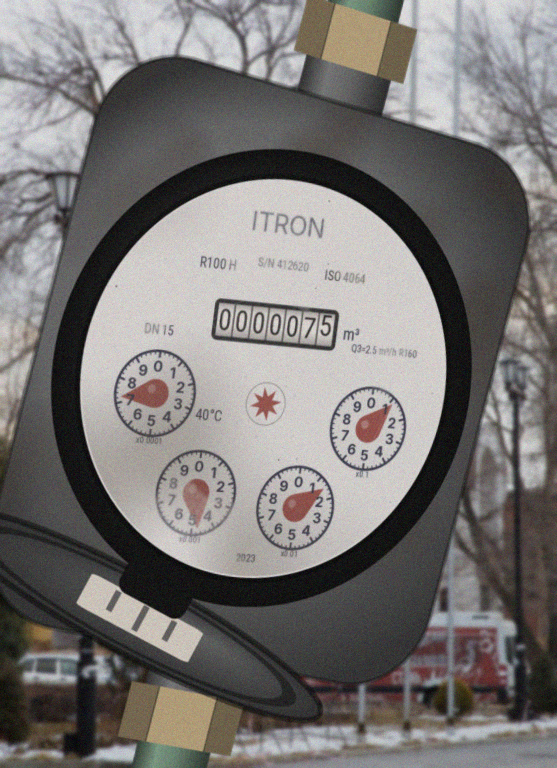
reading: 75.1147,m³
